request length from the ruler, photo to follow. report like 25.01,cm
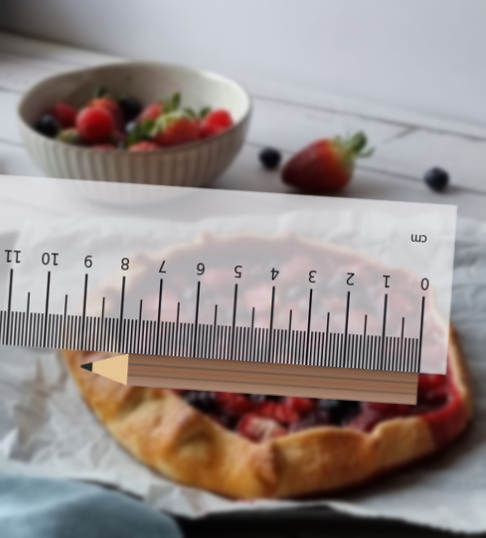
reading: 9,cm
